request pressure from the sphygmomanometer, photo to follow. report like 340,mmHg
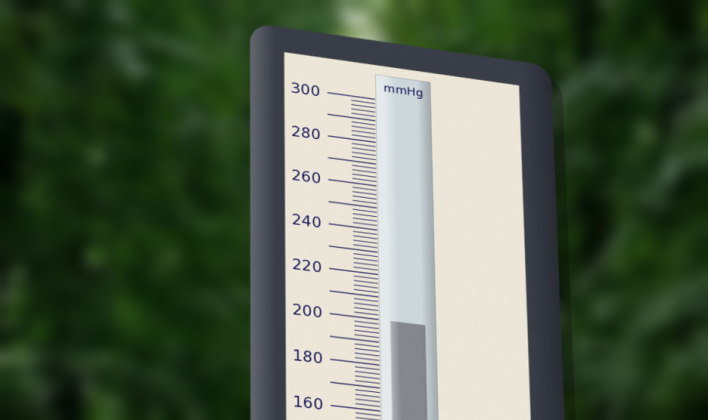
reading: 200,mmHg
